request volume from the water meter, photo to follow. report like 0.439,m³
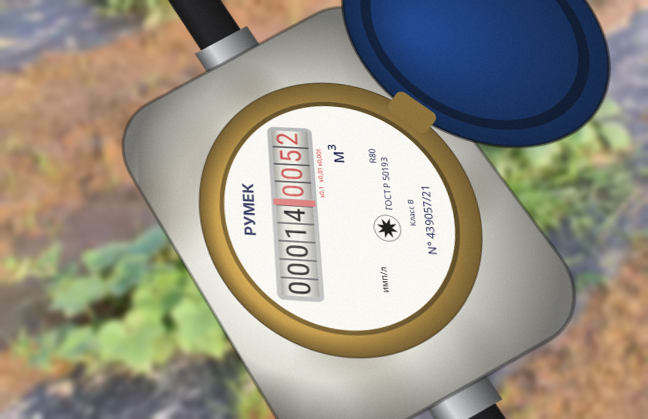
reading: 14.0052,m³
